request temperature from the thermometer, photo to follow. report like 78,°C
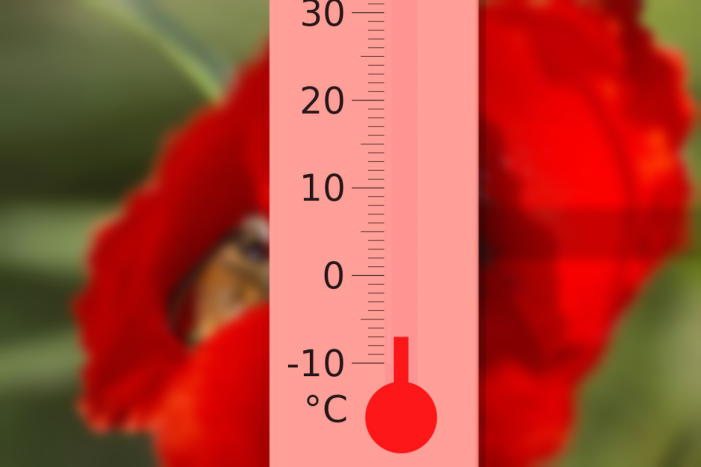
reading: -7,°C
